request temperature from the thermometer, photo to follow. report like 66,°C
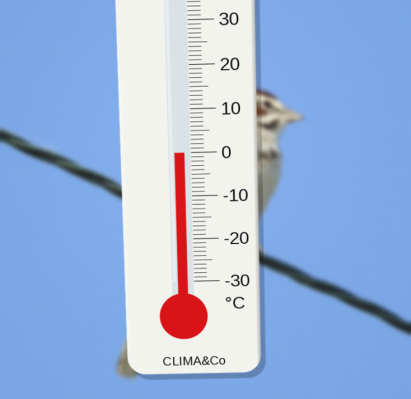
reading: 0,°C
